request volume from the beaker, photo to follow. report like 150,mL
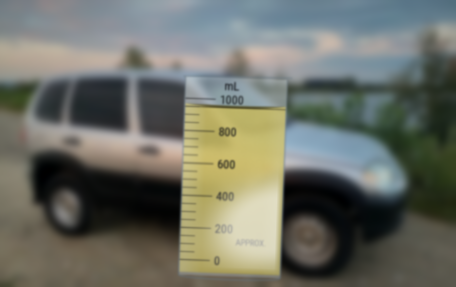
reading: 950,mL
